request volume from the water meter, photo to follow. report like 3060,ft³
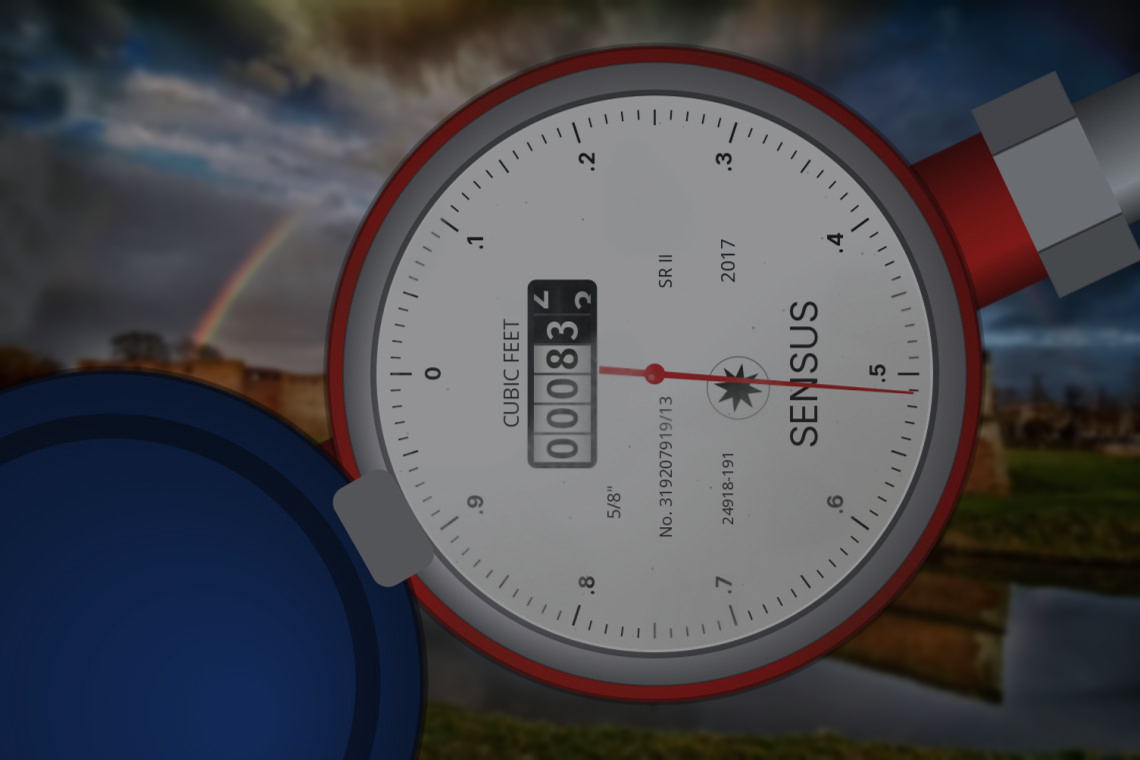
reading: 832.51,ft³
